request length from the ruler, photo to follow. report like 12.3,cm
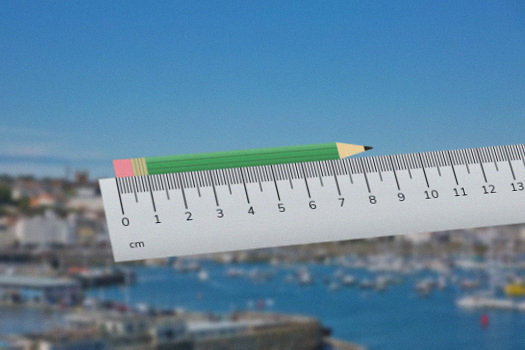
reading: 8.5,cm
